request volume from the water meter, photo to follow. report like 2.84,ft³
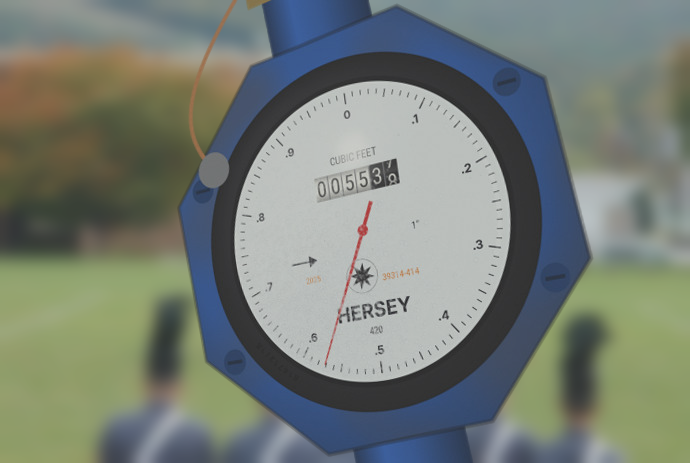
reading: 5537.57,ft³
